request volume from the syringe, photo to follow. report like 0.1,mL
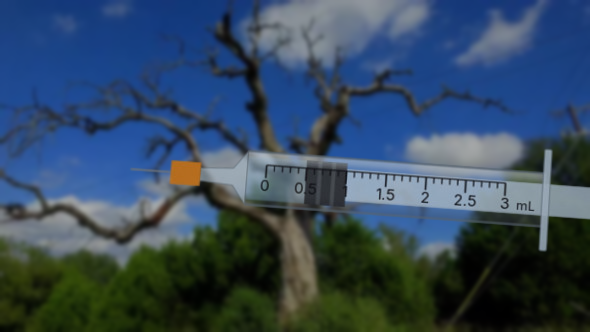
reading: 0.5,mL
